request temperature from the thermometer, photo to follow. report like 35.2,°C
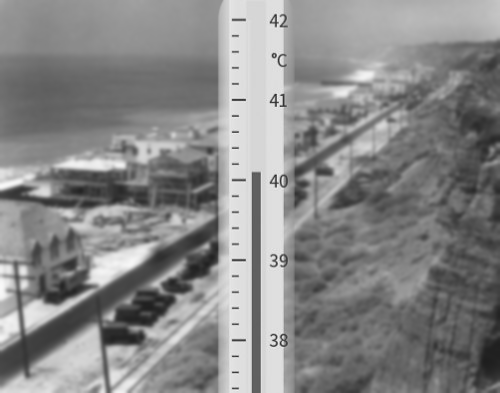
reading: 40.1,°C
